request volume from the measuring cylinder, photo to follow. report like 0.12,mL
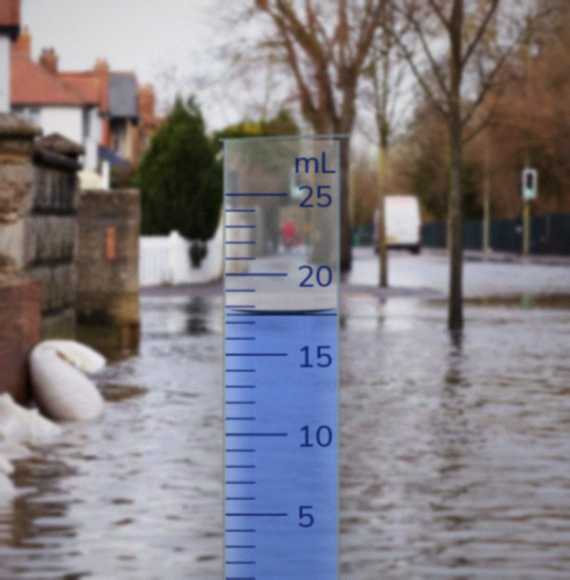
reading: 17.5,mL
